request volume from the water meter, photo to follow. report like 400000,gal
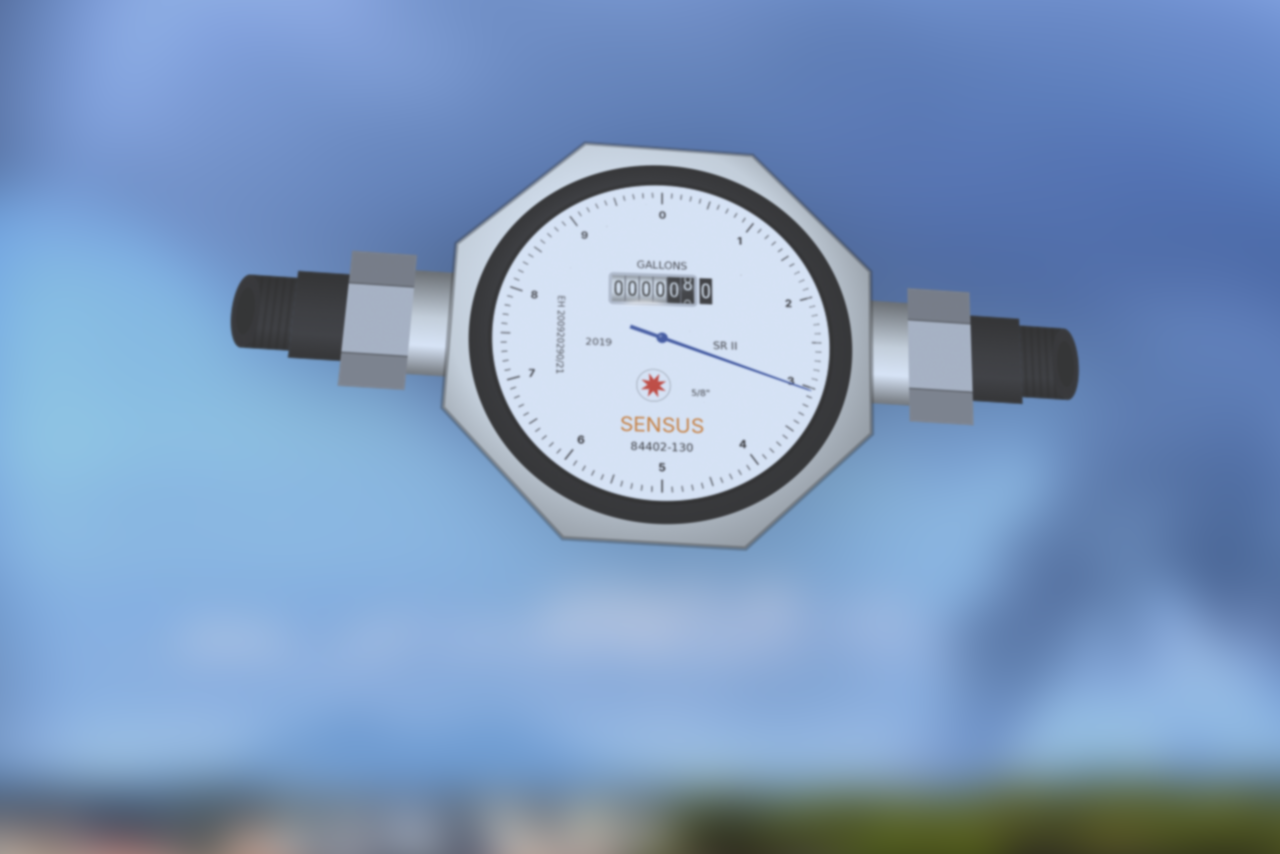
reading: 83.0,gal
